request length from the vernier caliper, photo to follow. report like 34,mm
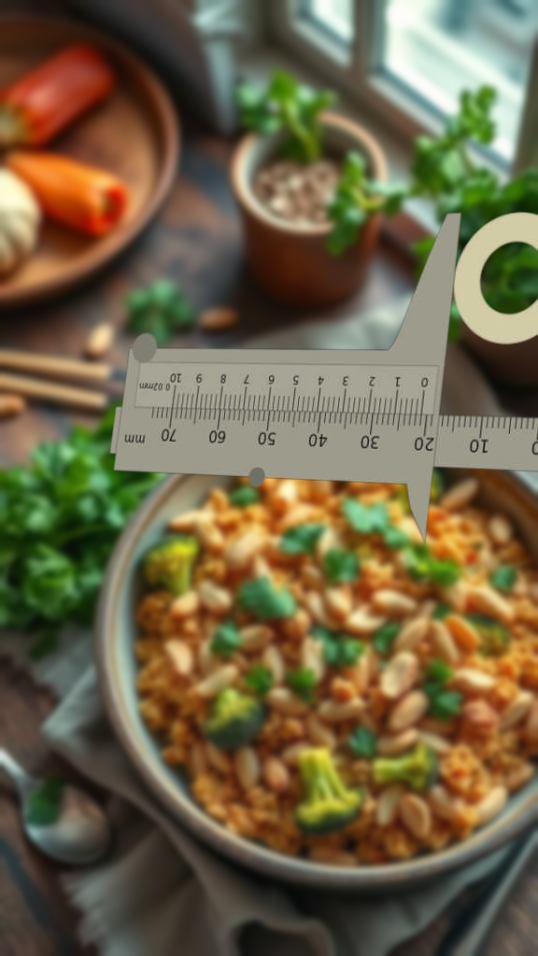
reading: 21.0,mm
